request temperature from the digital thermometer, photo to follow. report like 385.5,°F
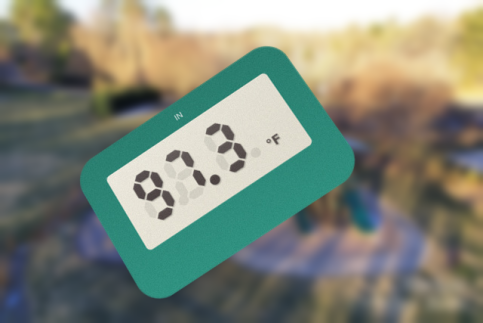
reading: 97.3,°F
